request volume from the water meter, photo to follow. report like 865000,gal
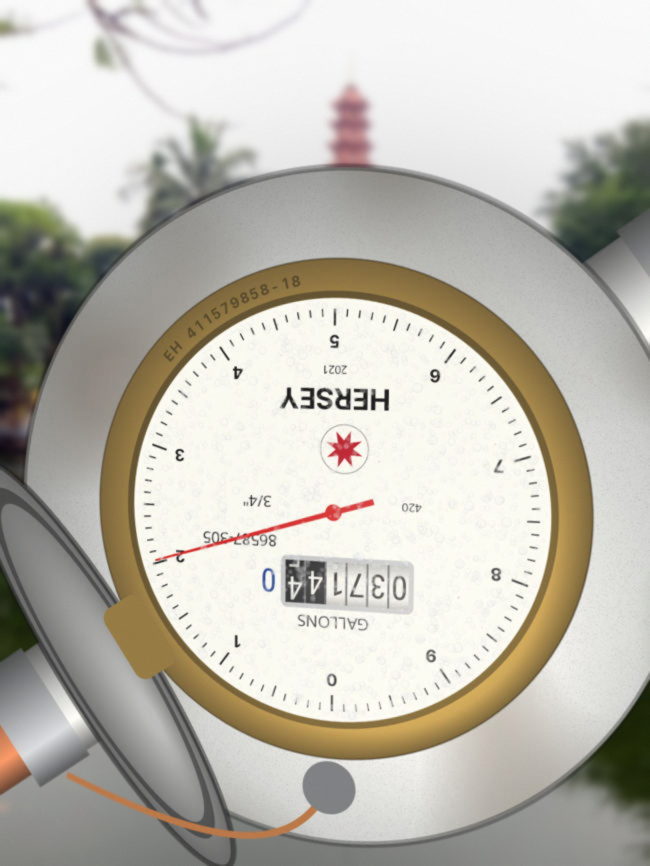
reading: 371442.0,gal
